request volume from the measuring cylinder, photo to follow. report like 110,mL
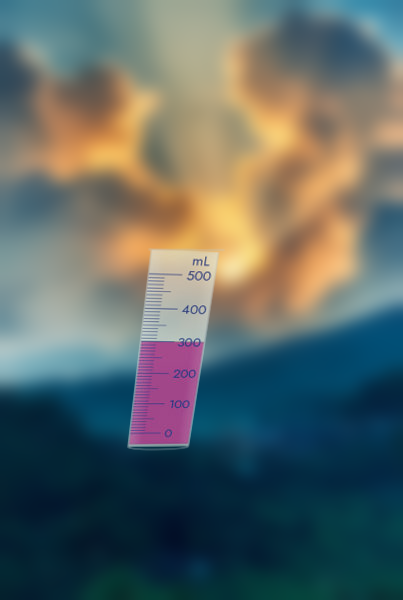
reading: 300,mL
